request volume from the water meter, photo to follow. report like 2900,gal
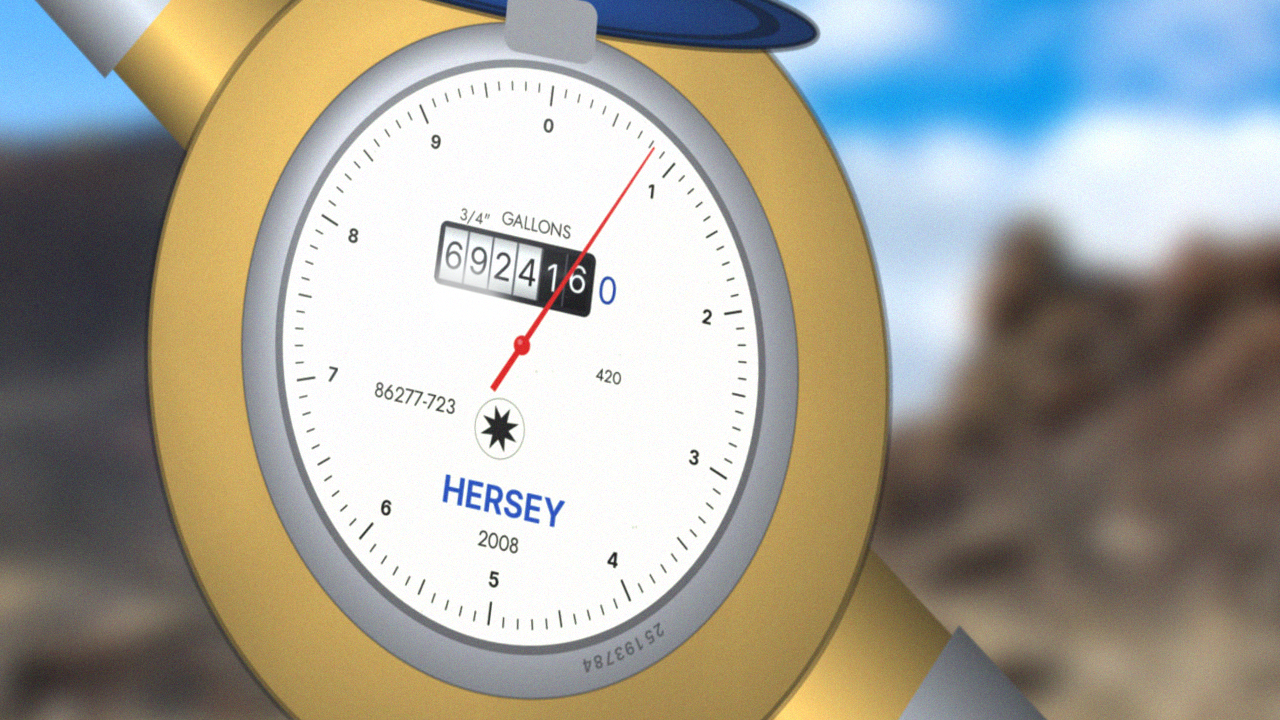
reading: 6924160.8,gal
